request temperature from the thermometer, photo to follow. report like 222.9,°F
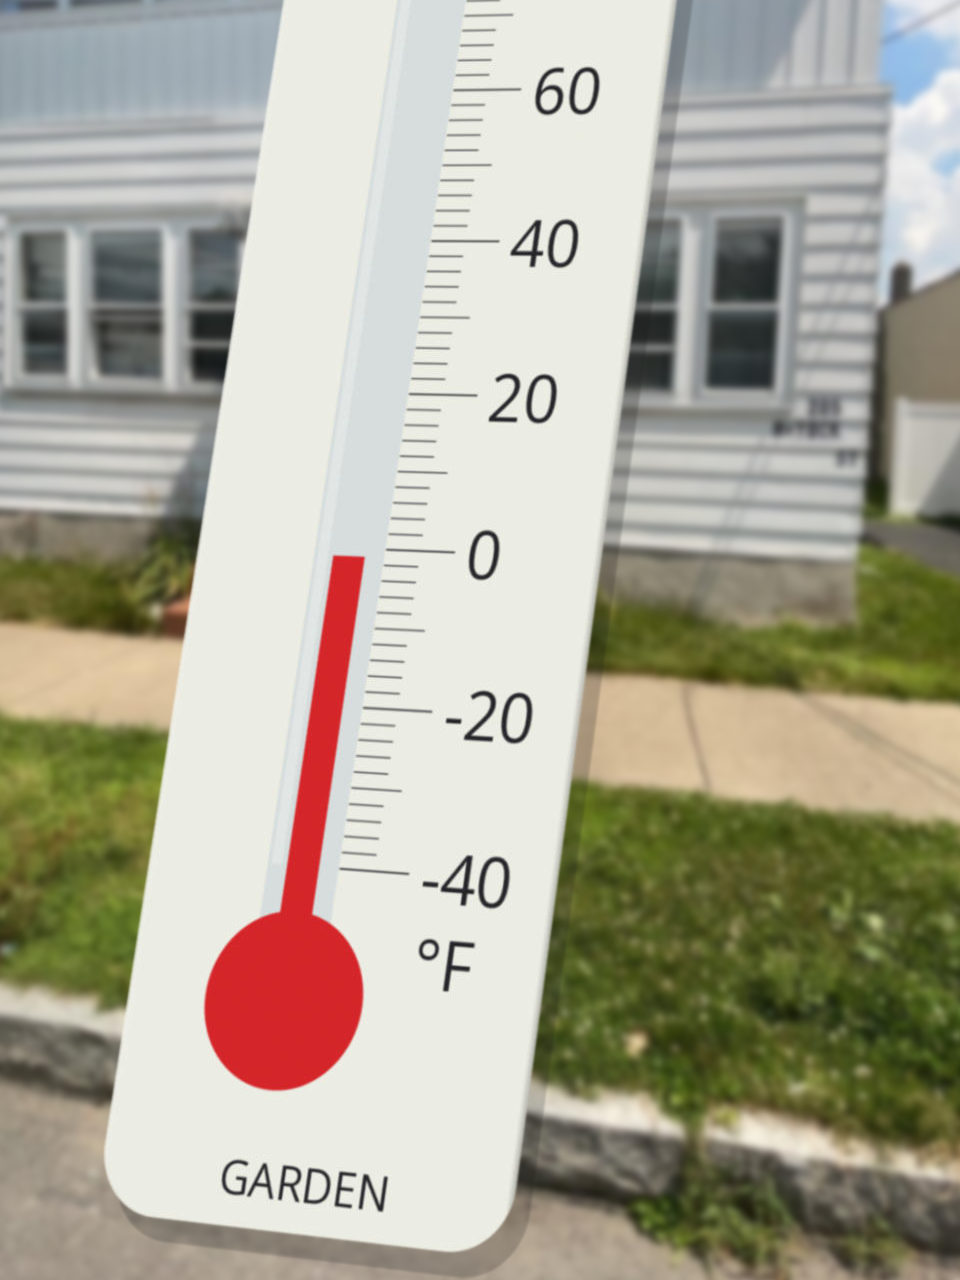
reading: -1,°F
